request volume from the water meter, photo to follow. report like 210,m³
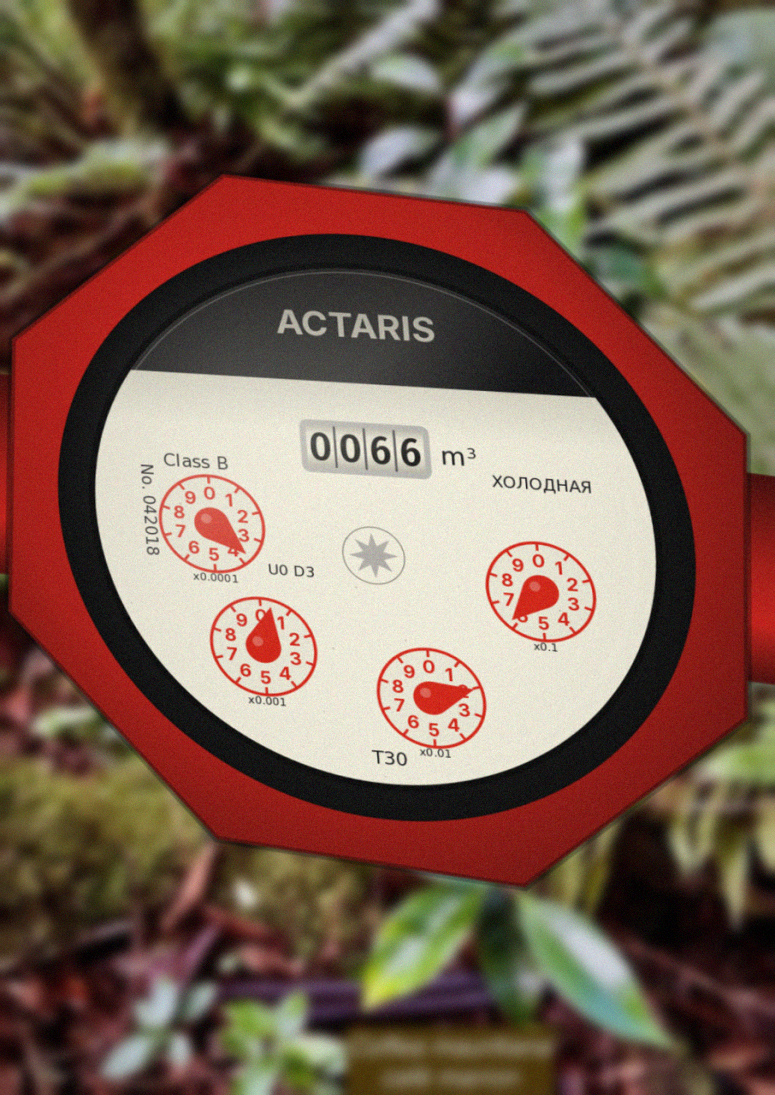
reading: 66.6203,m³
